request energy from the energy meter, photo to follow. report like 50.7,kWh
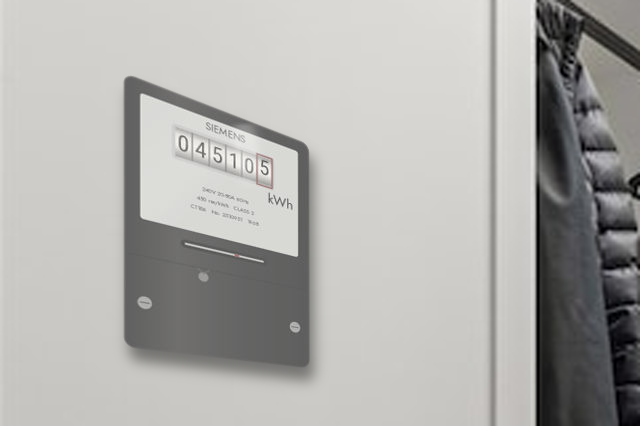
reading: 4510.5,kWh
